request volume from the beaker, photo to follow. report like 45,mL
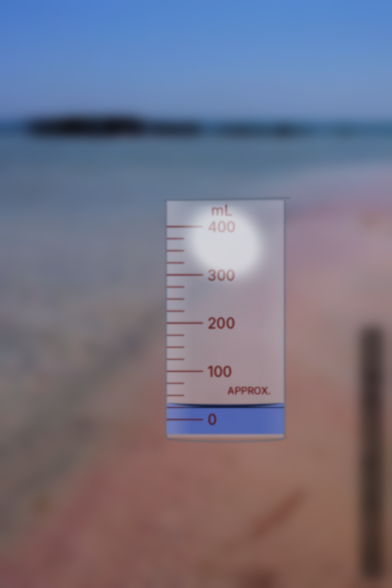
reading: 25,mL
